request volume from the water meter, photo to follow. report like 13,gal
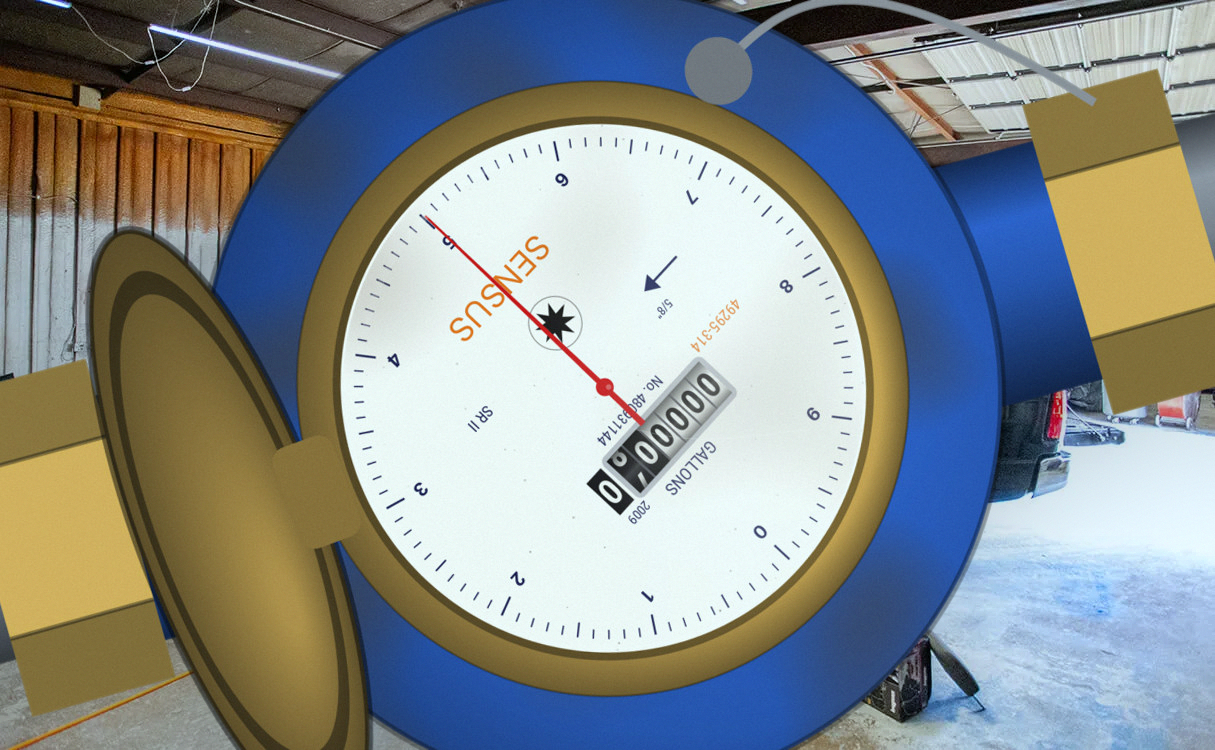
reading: 75.0,gal
